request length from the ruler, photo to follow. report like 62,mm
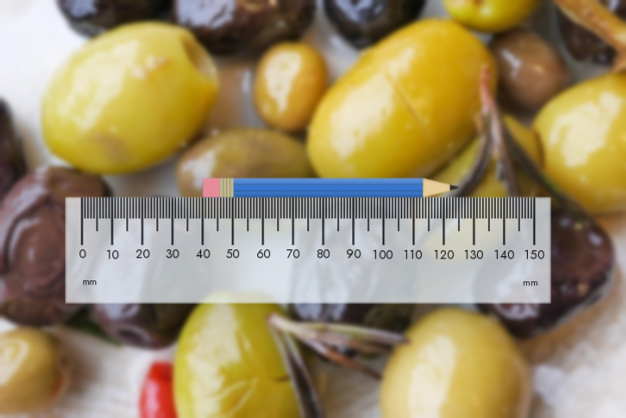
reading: 85,mm
